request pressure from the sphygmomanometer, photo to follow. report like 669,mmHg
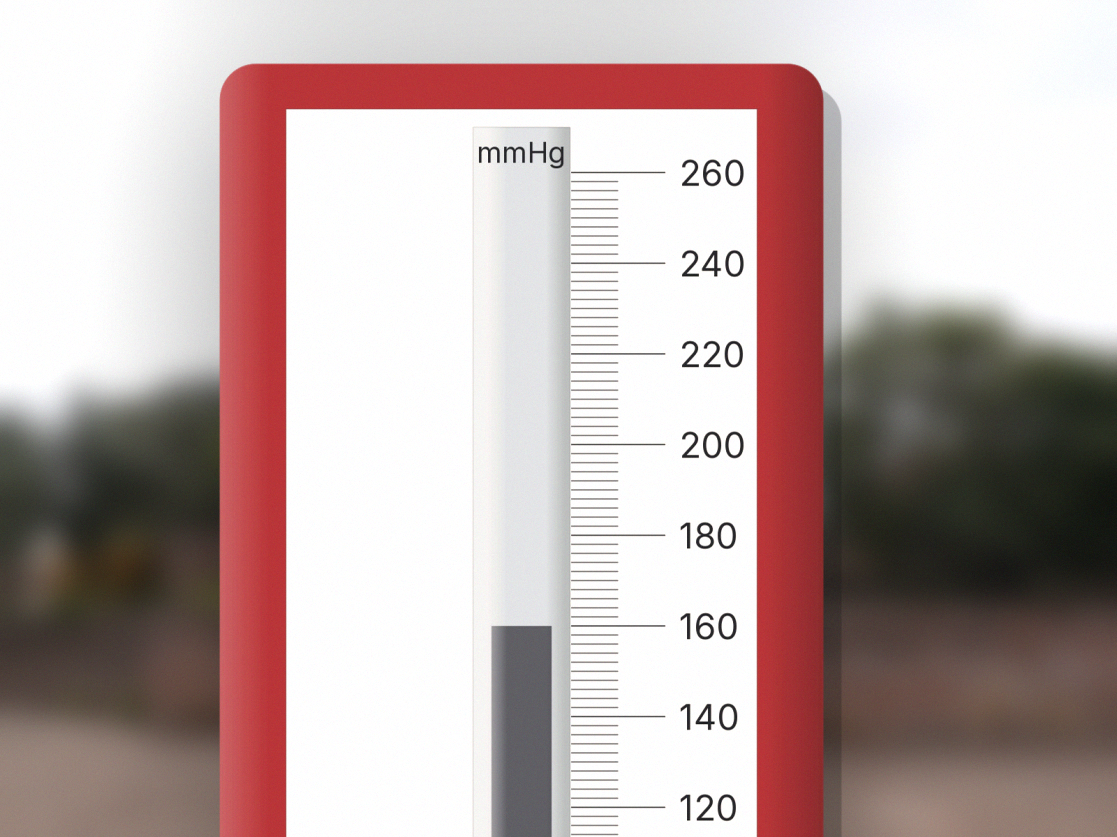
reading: 160,mmHg
